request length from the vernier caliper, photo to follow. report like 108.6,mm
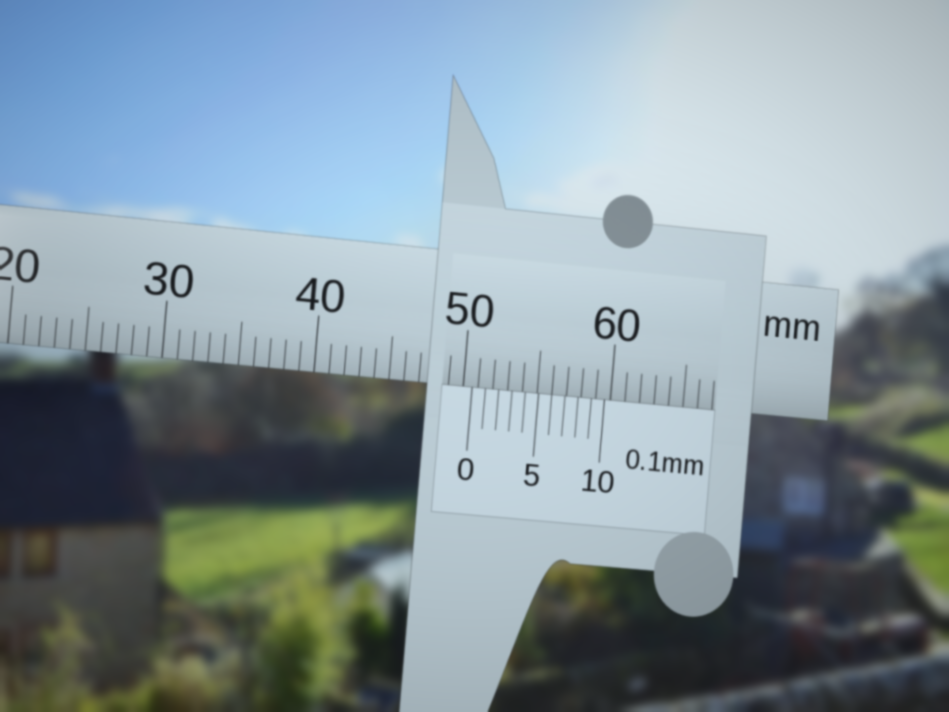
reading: 50.6,mm
